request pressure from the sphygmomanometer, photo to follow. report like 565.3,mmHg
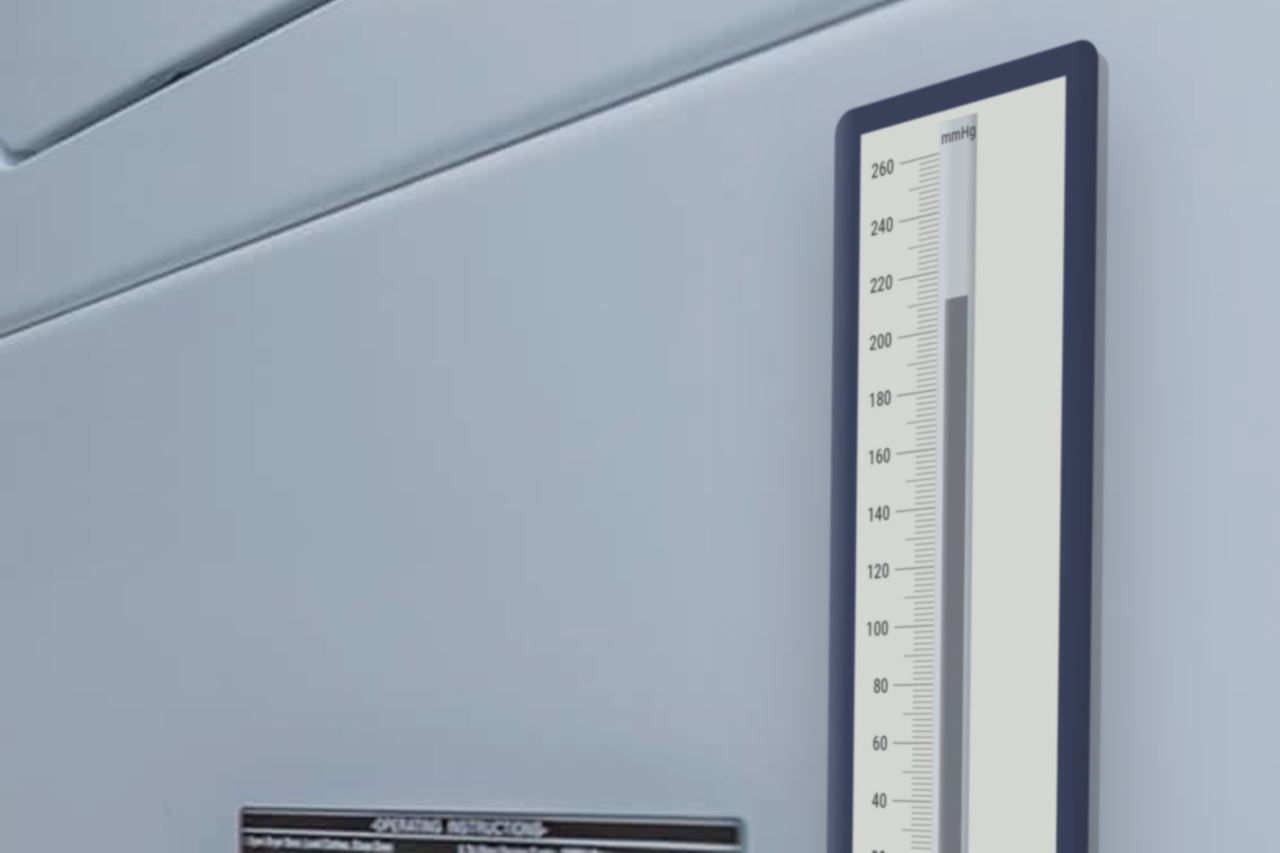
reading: 210,mmHg
